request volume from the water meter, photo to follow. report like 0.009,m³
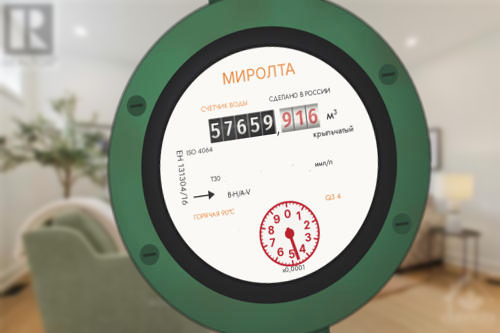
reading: 57659.9164,m³
